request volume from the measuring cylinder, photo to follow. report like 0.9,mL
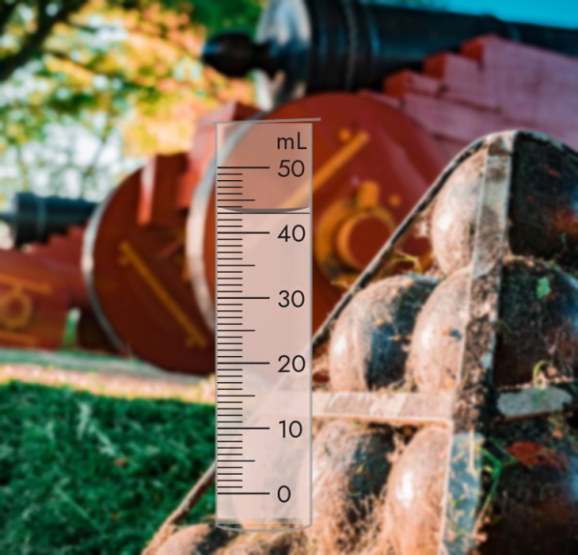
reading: 43,mL
